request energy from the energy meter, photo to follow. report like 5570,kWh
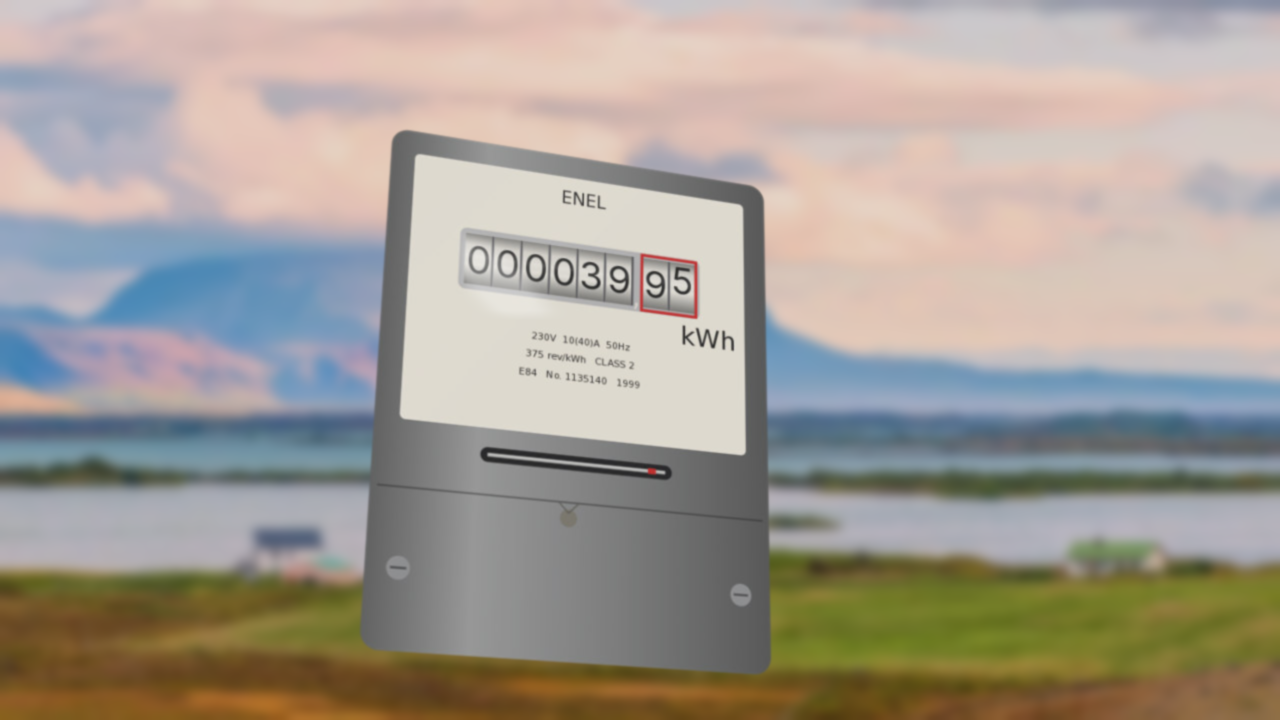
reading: 39.95,kWh
